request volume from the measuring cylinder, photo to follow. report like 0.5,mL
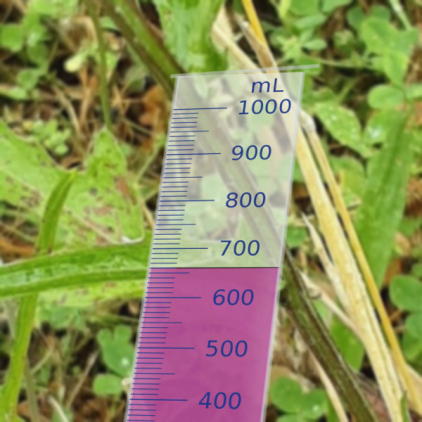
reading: 660,mL
